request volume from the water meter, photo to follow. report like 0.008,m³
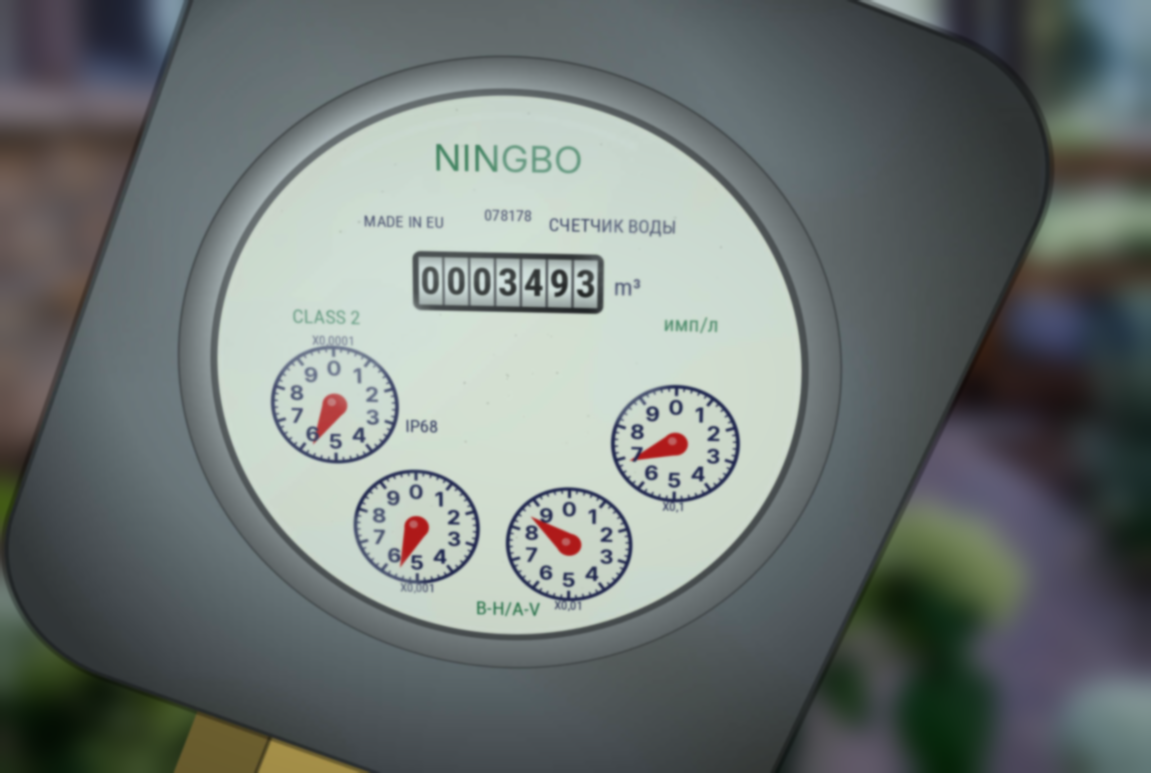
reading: 3493.6855,m³
